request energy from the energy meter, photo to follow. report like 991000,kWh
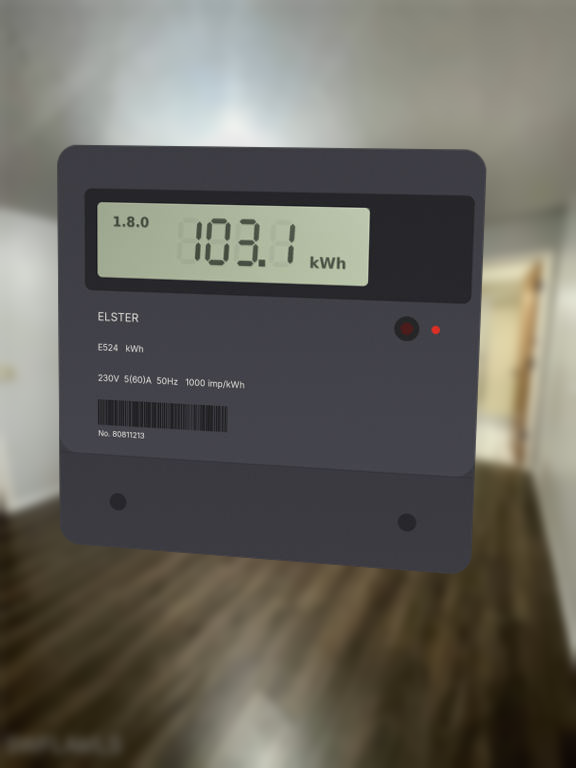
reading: 103.1,kWh
